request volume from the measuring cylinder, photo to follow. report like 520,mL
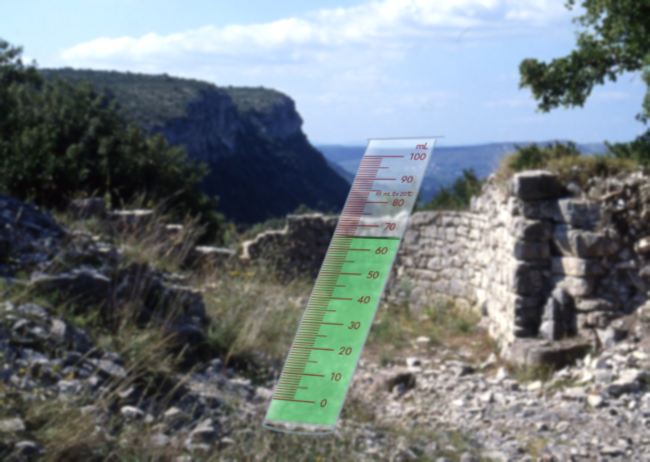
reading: 65,mL
